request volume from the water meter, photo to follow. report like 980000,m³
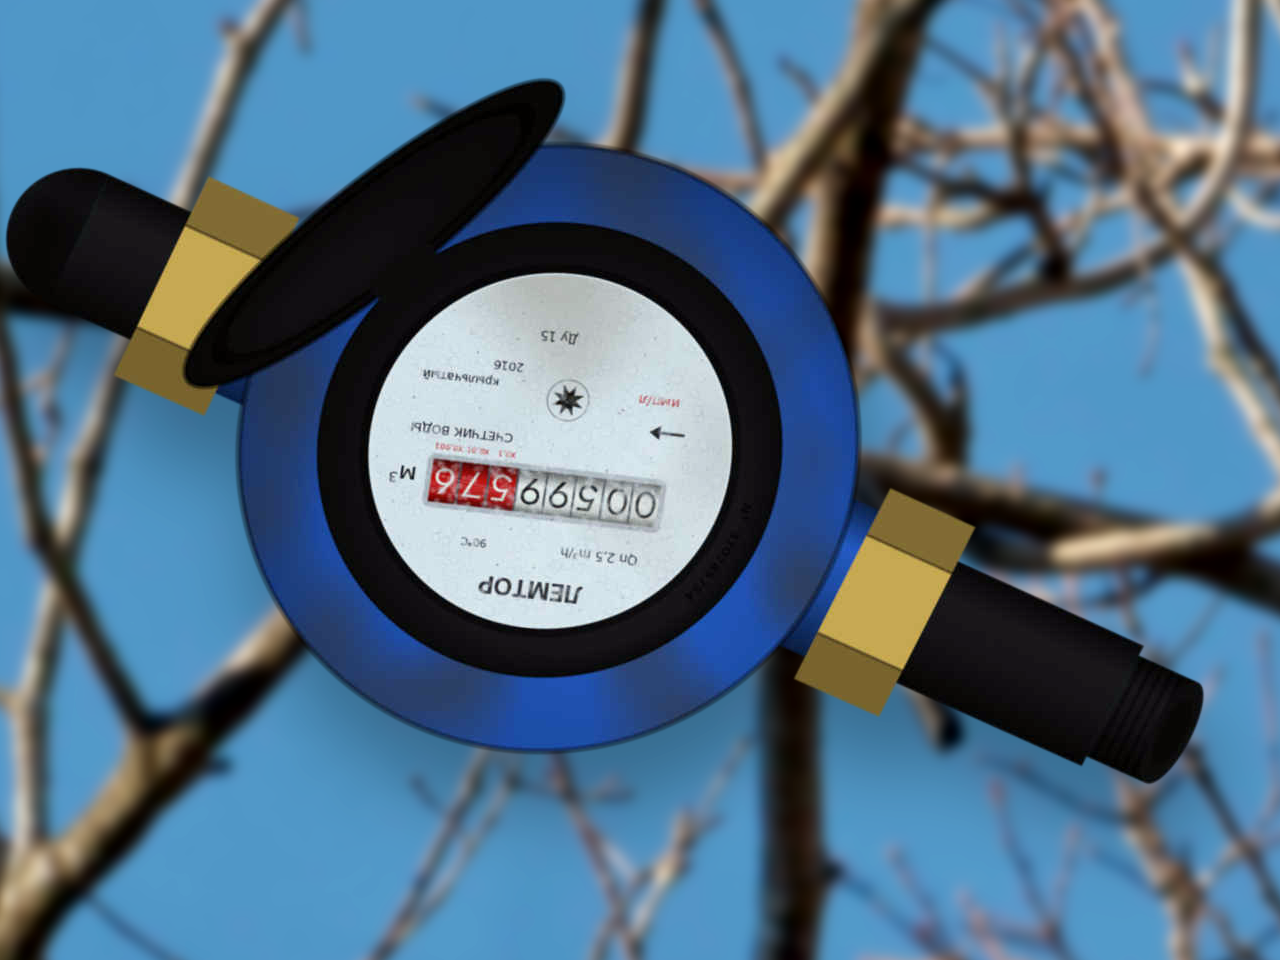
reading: 599.576,m³
